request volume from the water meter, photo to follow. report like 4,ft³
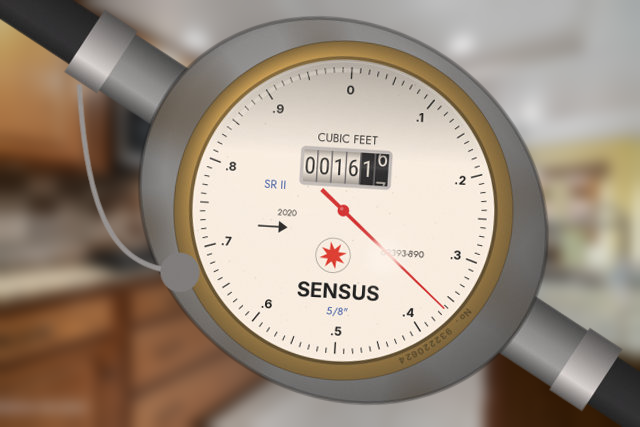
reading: 1616.36,ft³
